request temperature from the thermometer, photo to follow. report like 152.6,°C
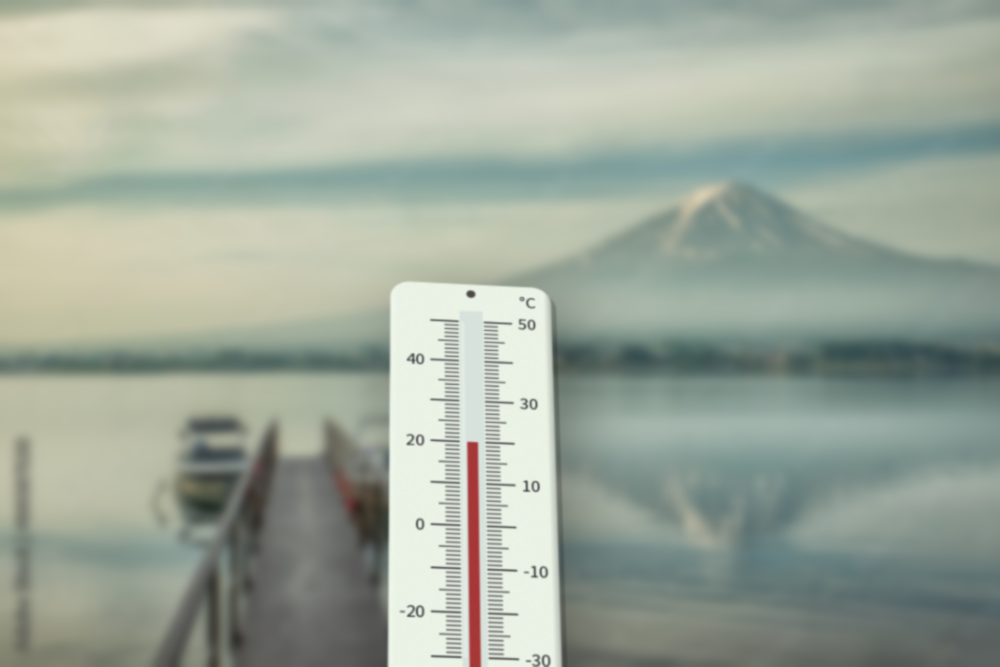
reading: 20,°C
